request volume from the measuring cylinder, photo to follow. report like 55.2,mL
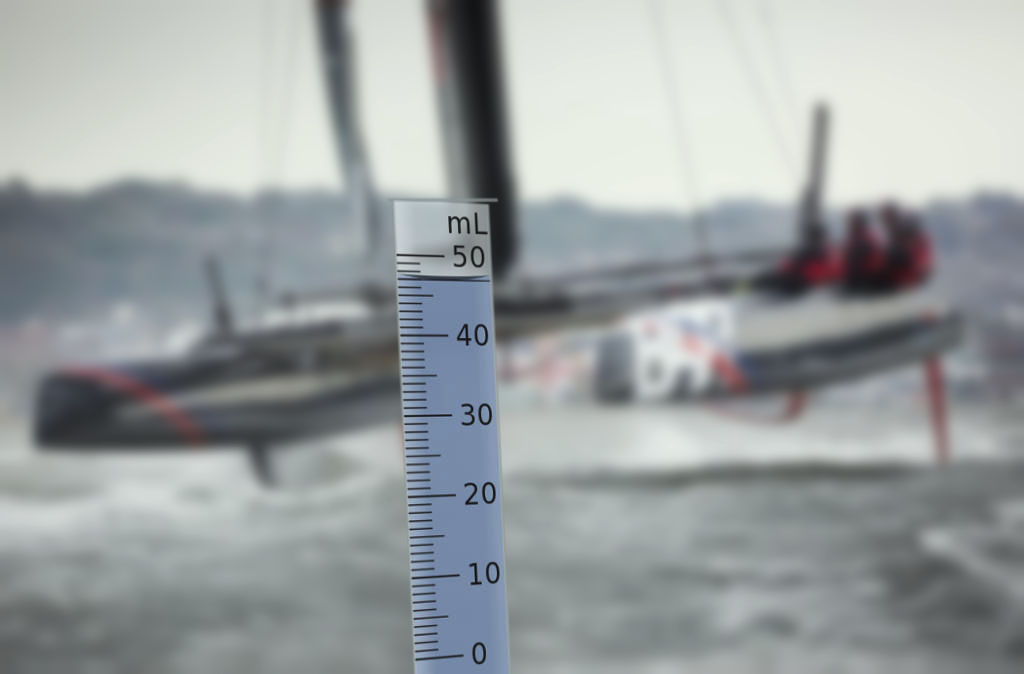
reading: 47,mL
